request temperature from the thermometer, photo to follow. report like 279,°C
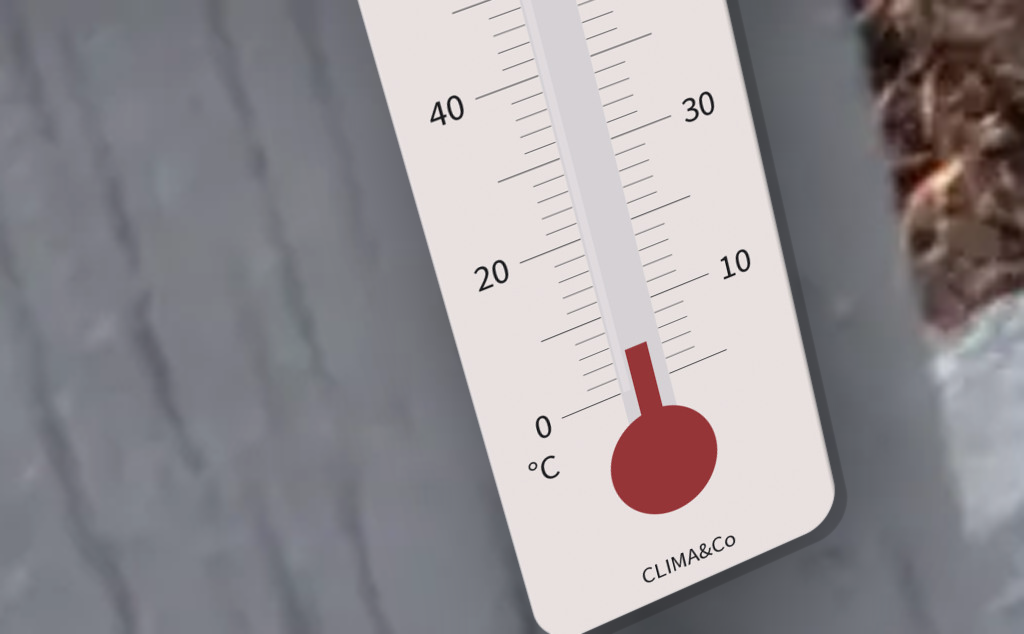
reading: 5,°C
